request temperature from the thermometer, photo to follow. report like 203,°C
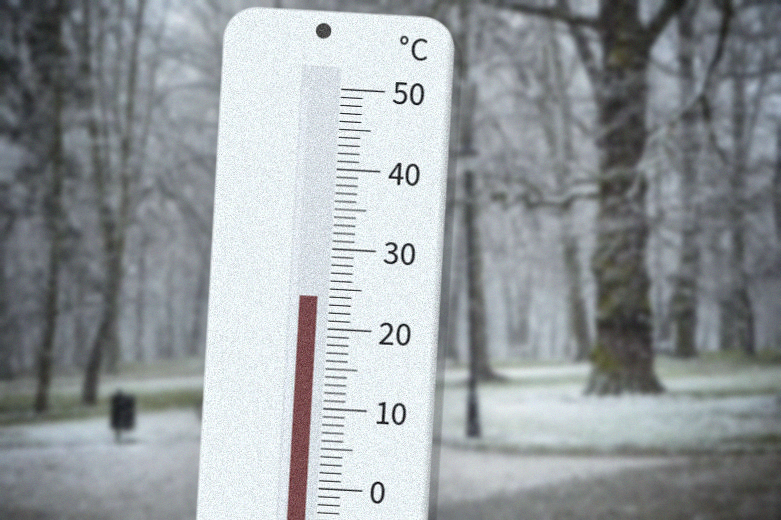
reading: 24,°C
